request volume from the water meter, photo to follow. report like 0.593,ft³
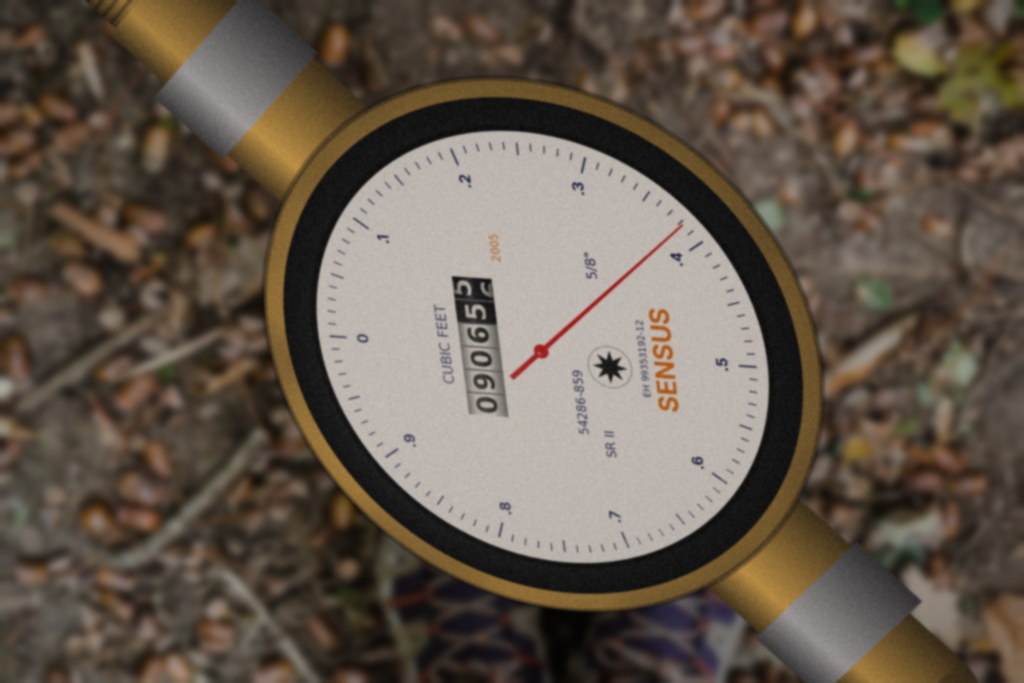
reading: 90655.38,ft³
